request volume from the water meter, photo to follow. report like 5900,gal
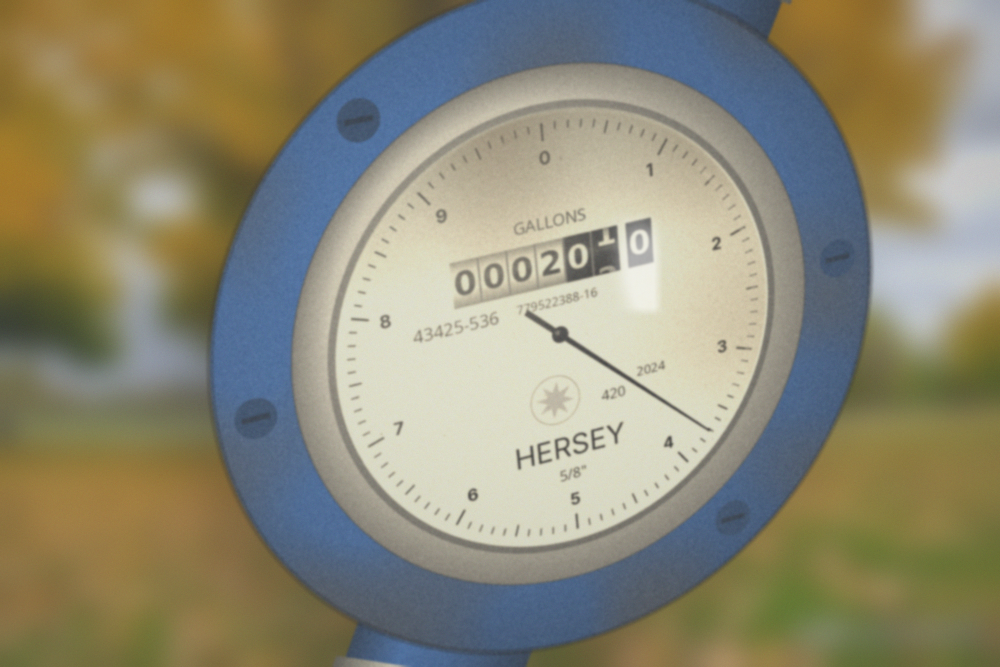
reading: 2013.7,gal
